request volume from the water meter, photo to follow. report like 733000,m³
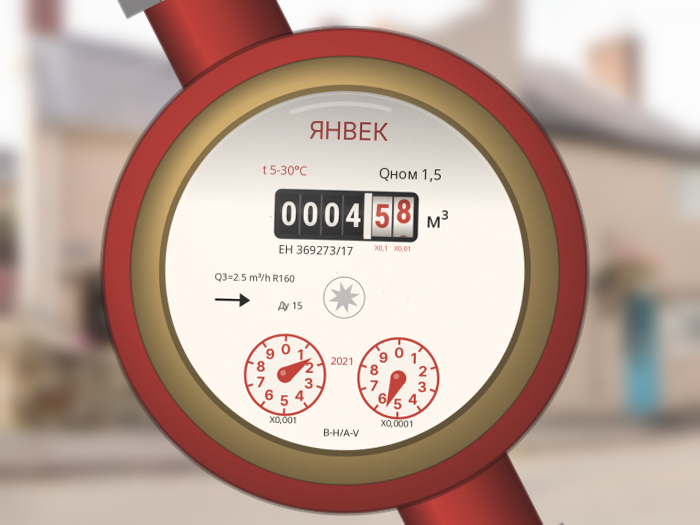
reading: 4.5815,m³
